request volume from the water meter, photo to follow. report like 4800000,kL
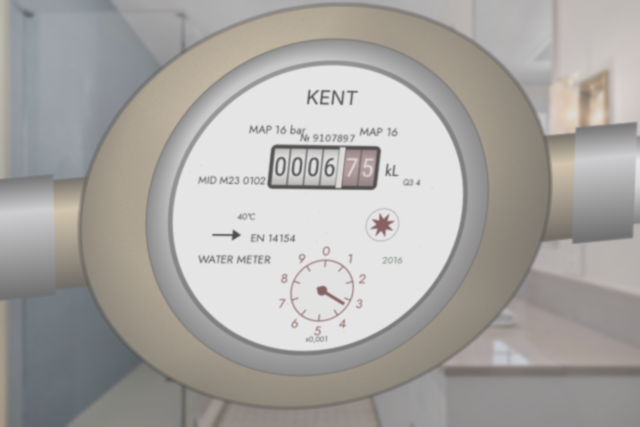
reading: 6.753,kL
